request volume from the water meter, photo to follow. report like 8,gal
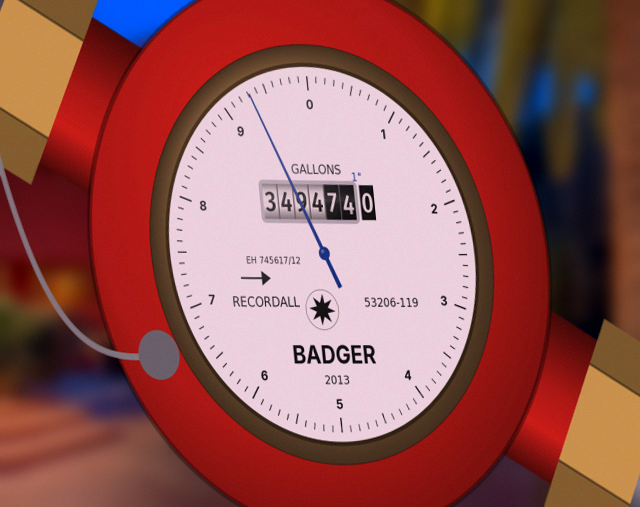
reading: 3494739.3,gal
